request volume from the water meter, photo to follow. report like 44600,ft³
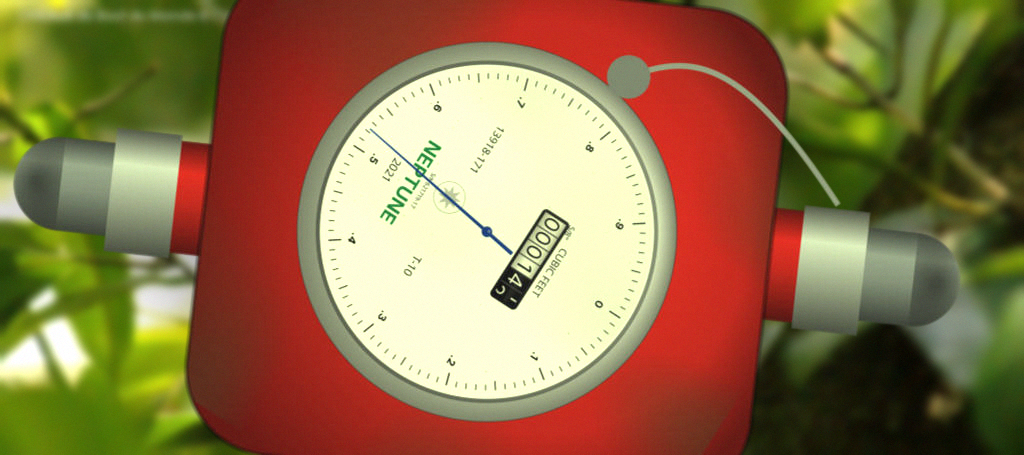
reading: 141.52,ft³
